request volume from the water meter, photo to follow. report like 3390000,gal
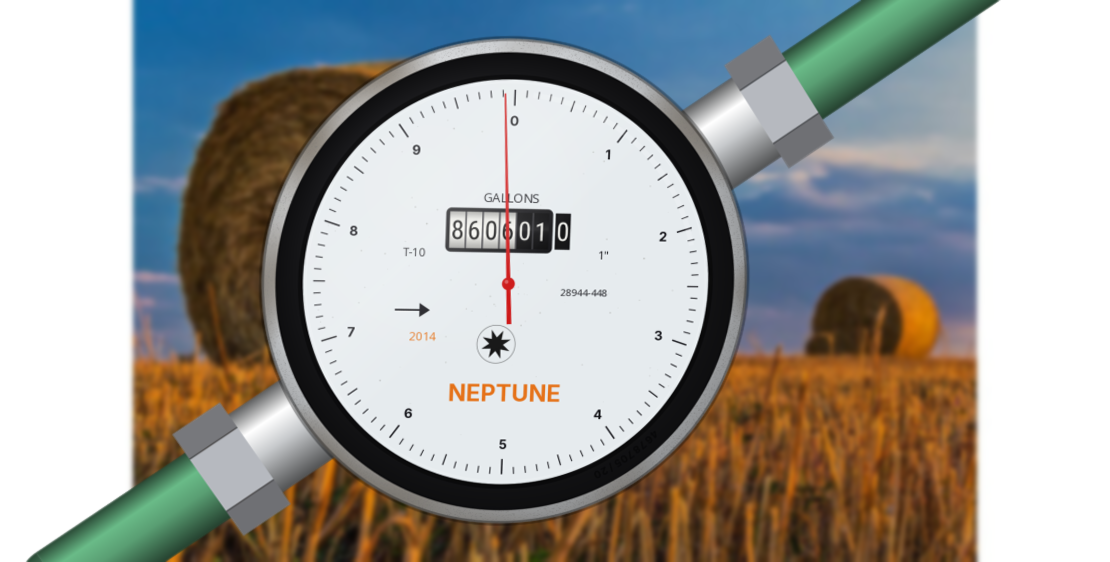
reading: 8606009.9,gal
